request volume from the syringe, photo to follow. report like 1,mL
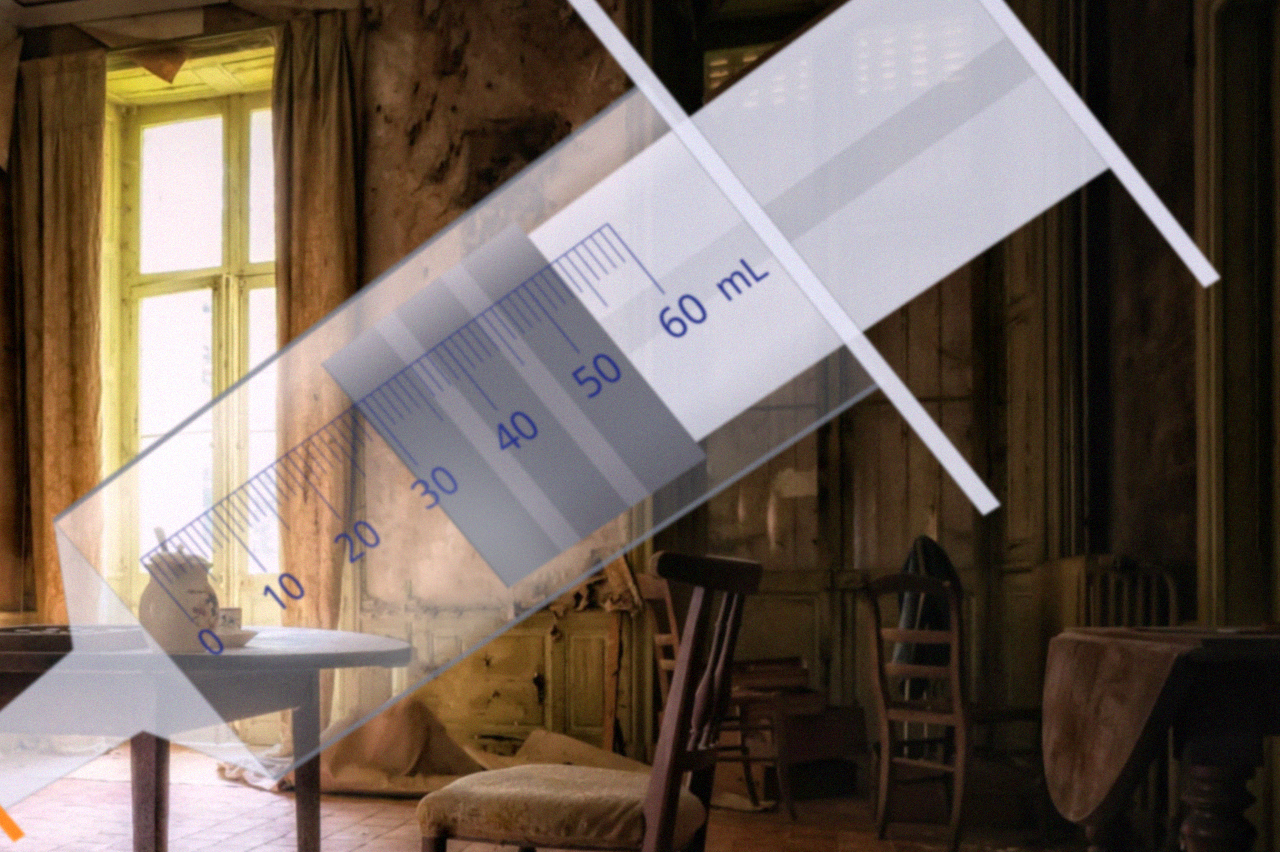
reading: 29,mL
